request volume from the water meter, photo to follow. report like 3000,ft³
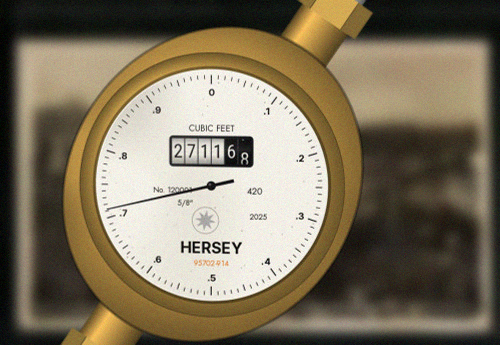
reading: 271167.71,ft³
